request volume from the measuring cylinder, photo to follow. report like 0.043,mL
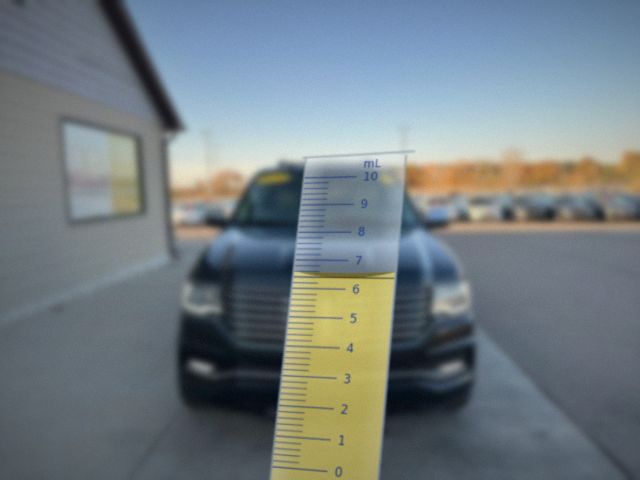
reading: 6.4,mL
